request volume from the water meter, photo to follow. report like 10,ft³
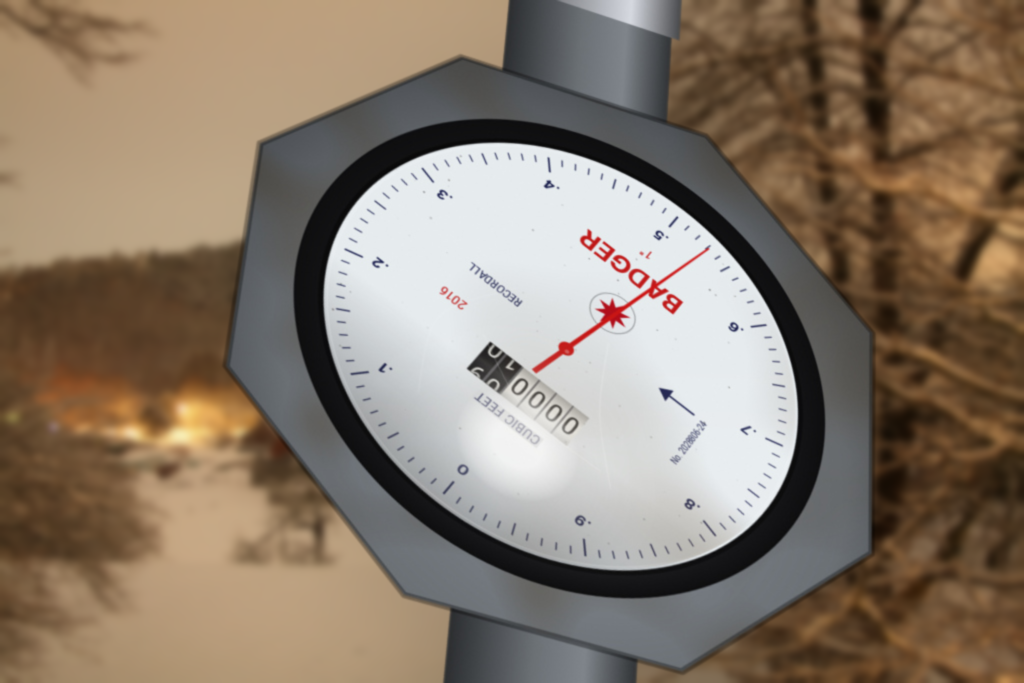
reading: 9.53,ft³
